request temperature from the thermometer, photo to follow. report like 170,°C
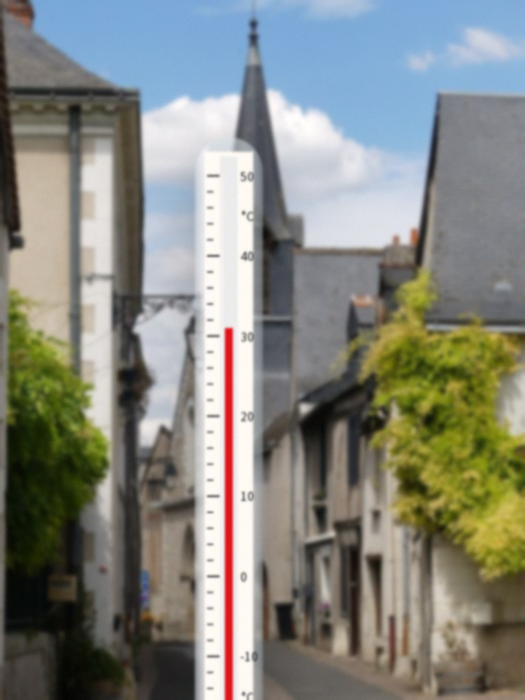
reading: 31,°C
